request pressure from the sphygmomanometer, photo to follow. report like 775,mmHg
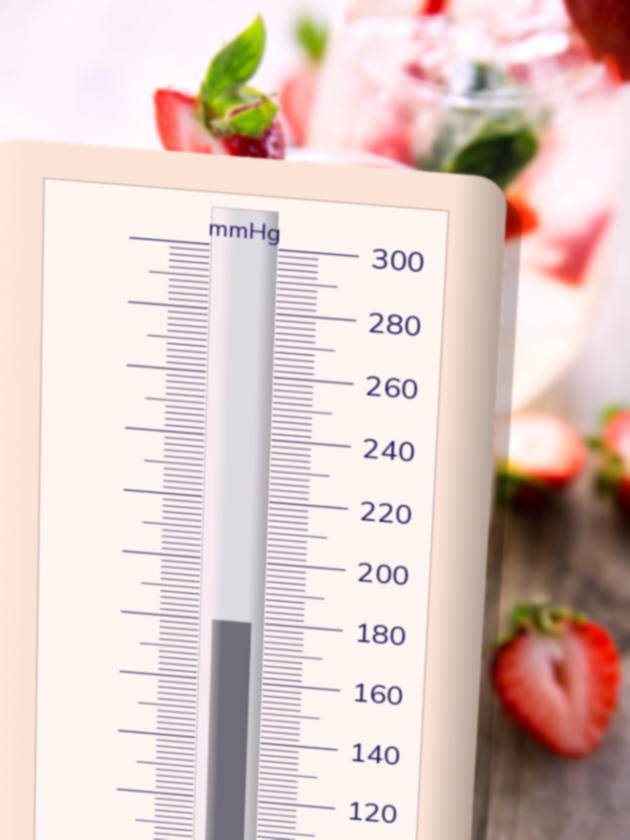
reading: 180,mmHg
